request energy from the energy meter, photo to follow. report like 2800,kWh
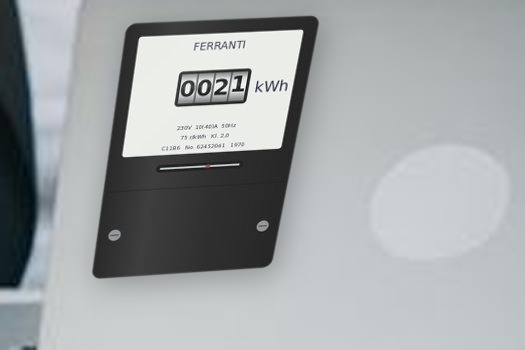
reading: 21,kWh
